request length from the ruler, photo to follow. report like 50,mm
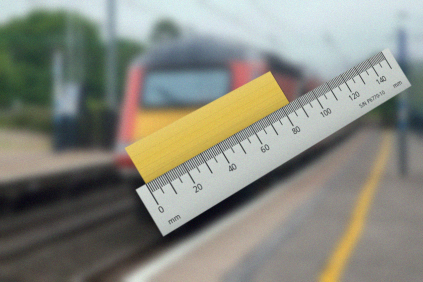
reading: 85,mm
